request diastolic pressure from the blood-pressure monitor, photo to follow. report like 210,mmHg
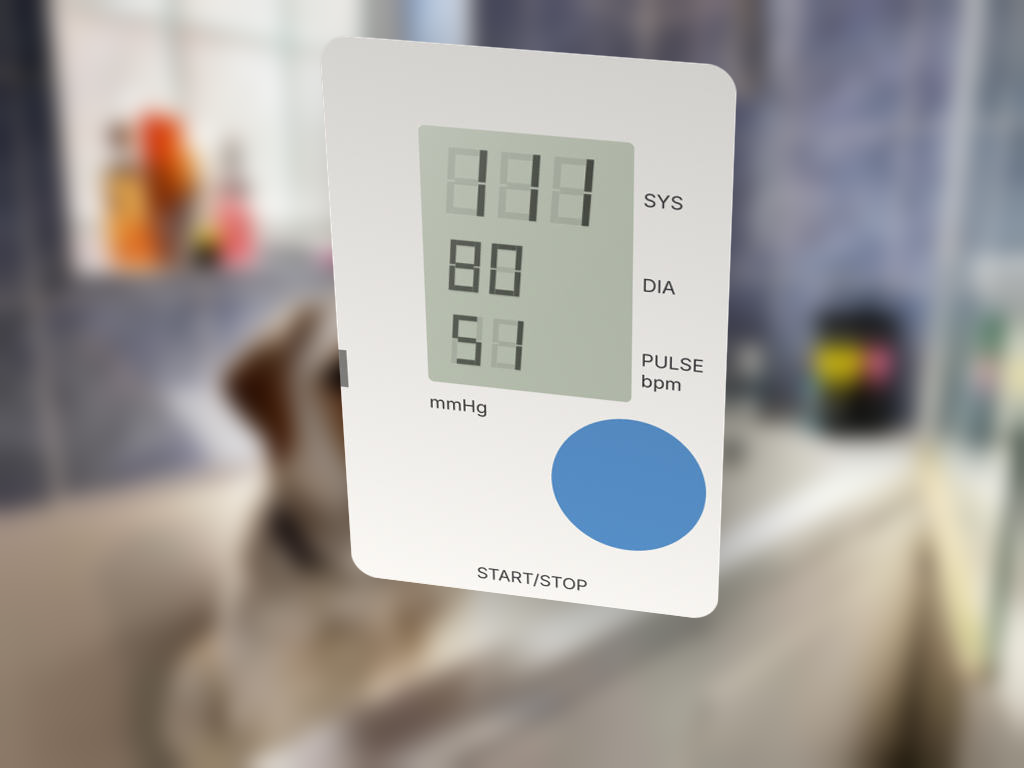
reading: 80,mmHg
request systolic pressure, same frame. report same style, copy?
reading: 111,mmHg
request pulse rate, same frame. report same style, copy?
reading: 51,bpm
